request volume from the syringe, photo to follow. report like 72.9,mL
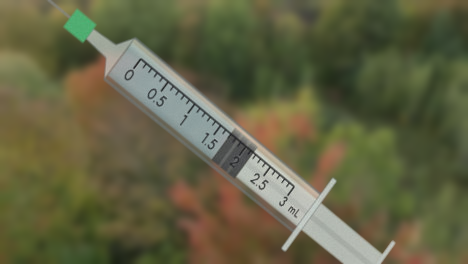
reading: 1.7,mL
